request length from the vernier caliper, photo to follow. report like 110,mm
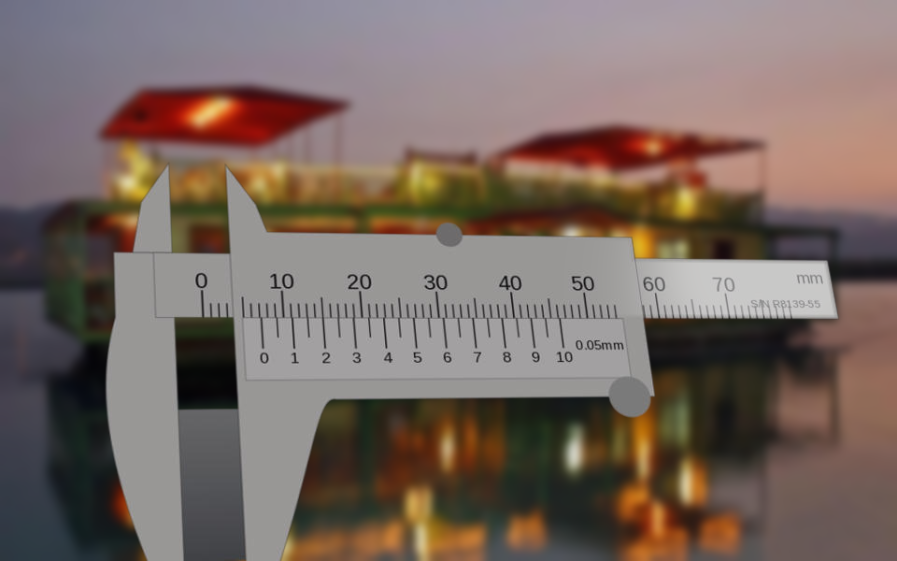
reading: 7.2,mm
